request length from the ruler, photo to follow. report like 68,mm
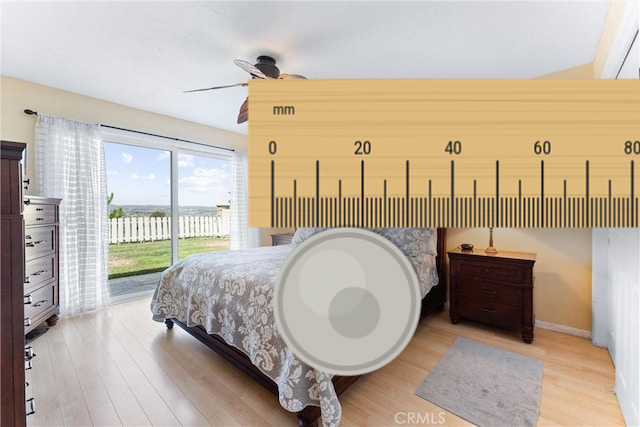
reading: 33,mm
